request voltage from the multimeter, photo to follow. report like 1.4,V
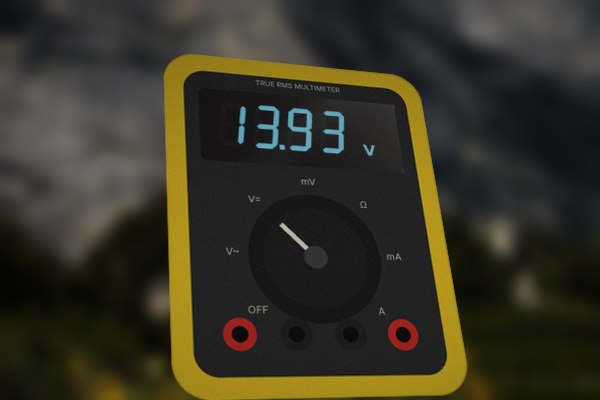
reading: 13.93,V
